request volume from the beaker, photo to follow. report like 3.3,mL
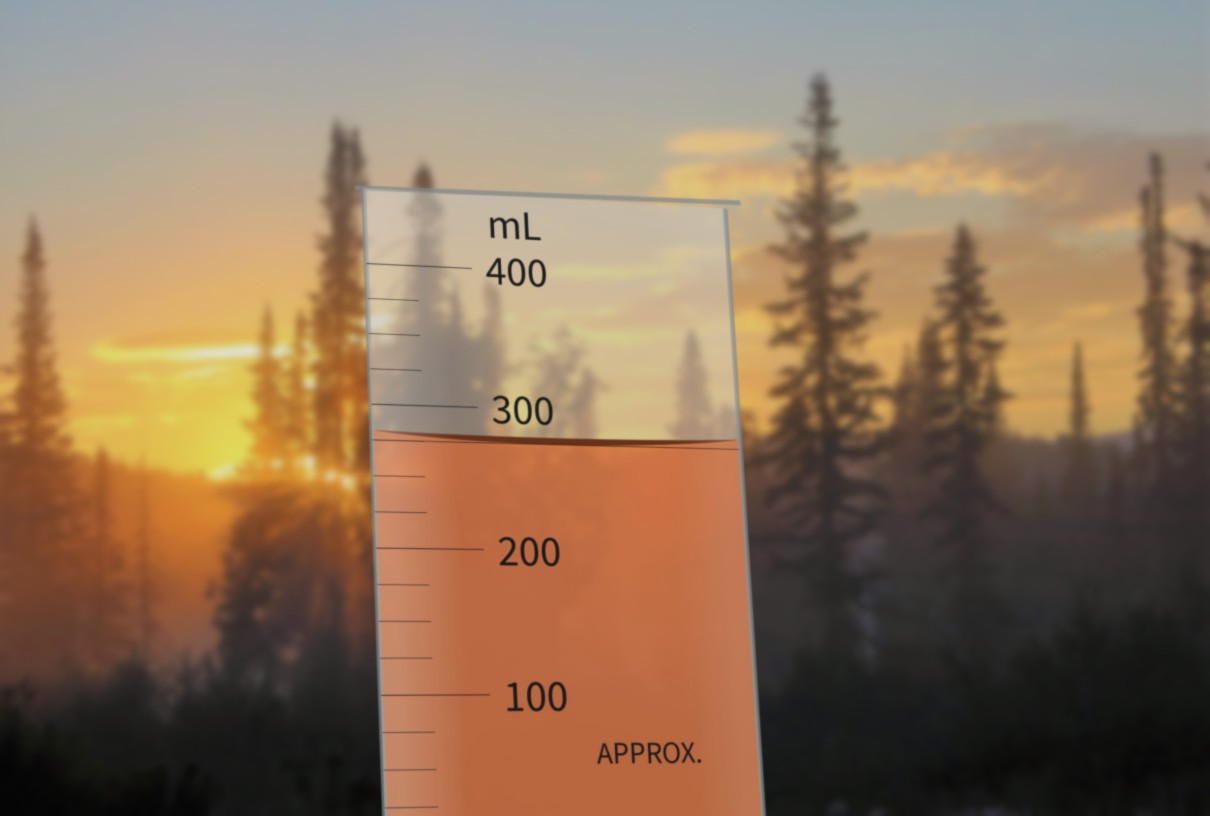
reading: 275,mL
